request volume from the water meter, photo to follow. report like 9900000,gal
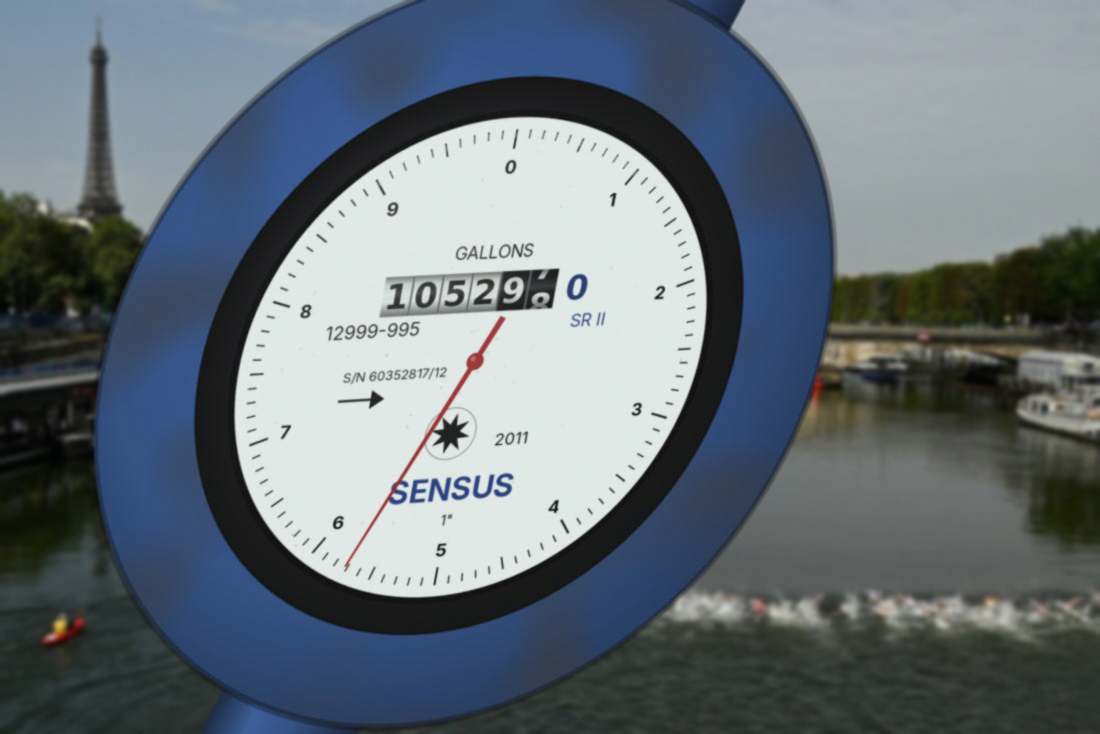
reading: 1052975.7,gal
